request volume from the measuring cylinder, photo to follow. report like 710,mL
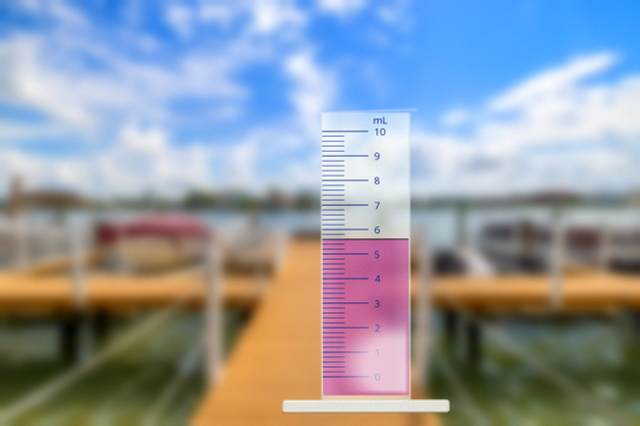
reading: 5.6,mL
